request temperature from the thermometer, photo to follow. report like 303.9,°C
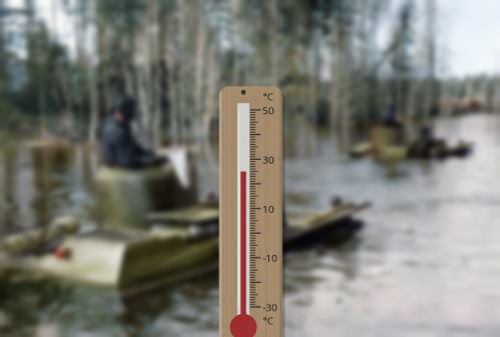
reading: 25,°C
